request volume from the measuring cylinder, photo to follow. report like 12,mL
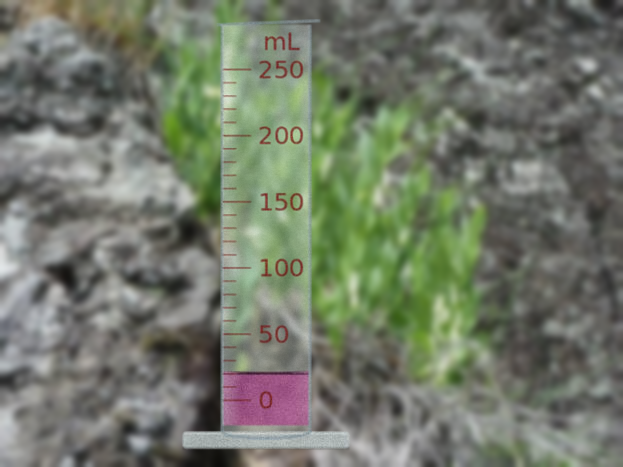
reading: 20,mL
